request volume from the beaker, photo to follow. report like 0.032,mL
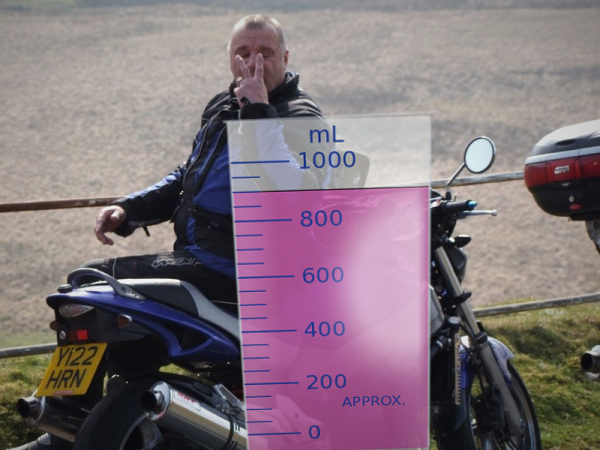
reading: 900,mL
